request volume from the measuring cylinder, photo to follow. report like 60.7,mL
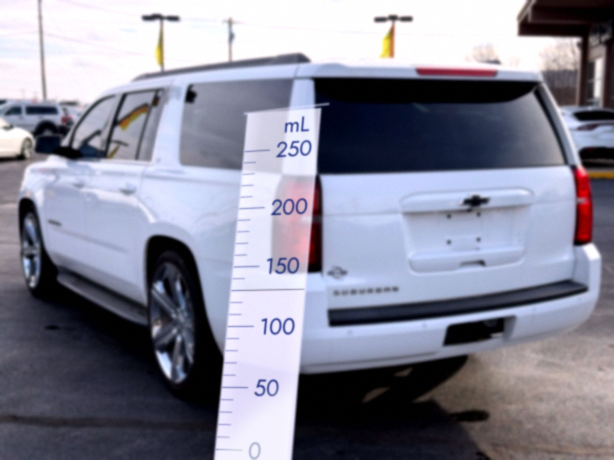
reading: 130,mL
